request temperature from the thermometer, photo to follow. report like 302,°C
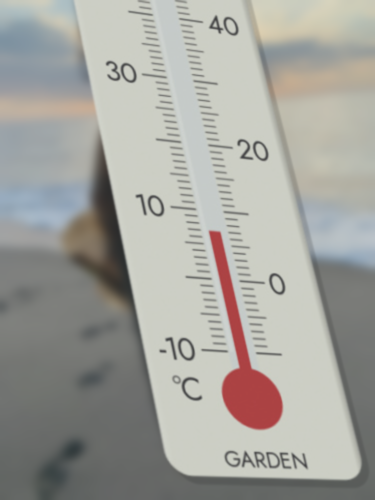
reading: 7,°C
